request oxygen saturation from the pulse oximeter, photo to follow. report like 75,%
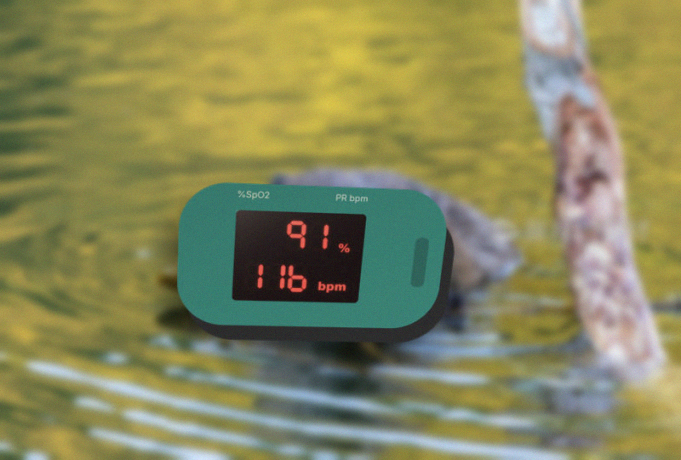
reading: 91,%
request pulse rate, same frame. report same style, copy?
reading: 116,bpm
